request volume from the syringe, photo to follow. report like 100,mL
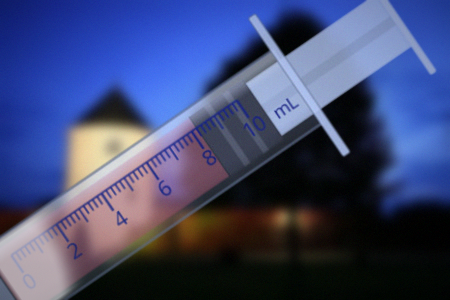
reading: 8.2,mL
